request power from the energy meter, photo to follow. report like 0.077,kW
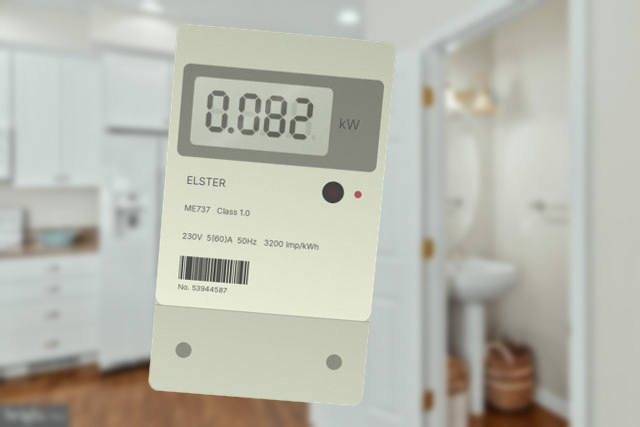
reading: 0.082,kW
